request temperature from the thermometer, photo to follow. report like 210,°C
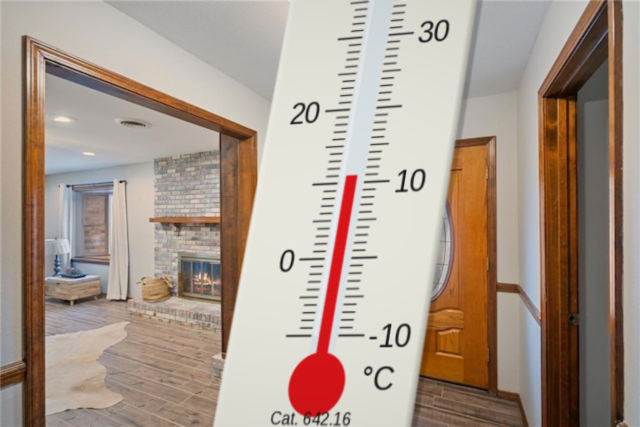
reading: 11,°C
